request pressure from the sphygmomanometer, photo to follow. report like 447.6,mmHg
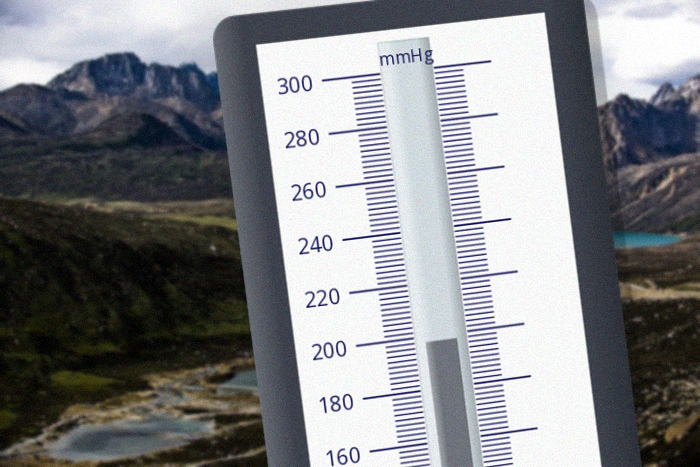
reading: 198,mmHg
